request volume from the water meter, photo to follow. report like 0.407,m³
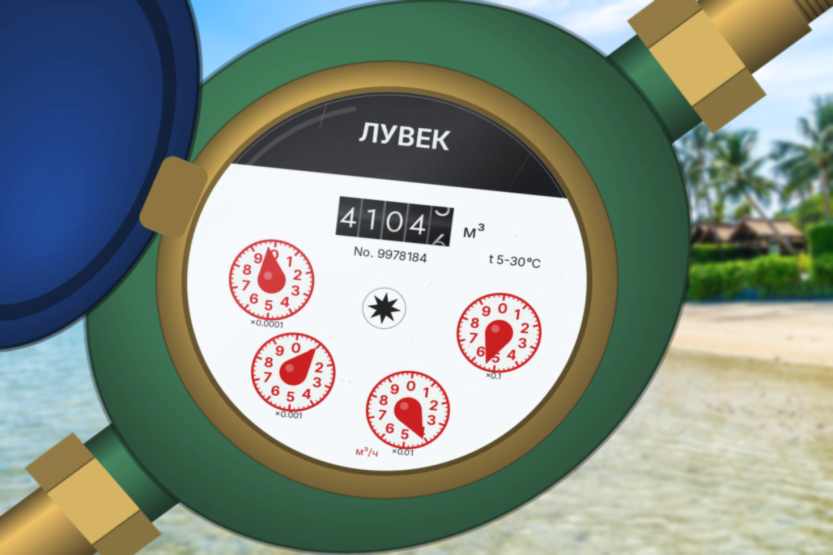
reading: 41045.5409,m³
